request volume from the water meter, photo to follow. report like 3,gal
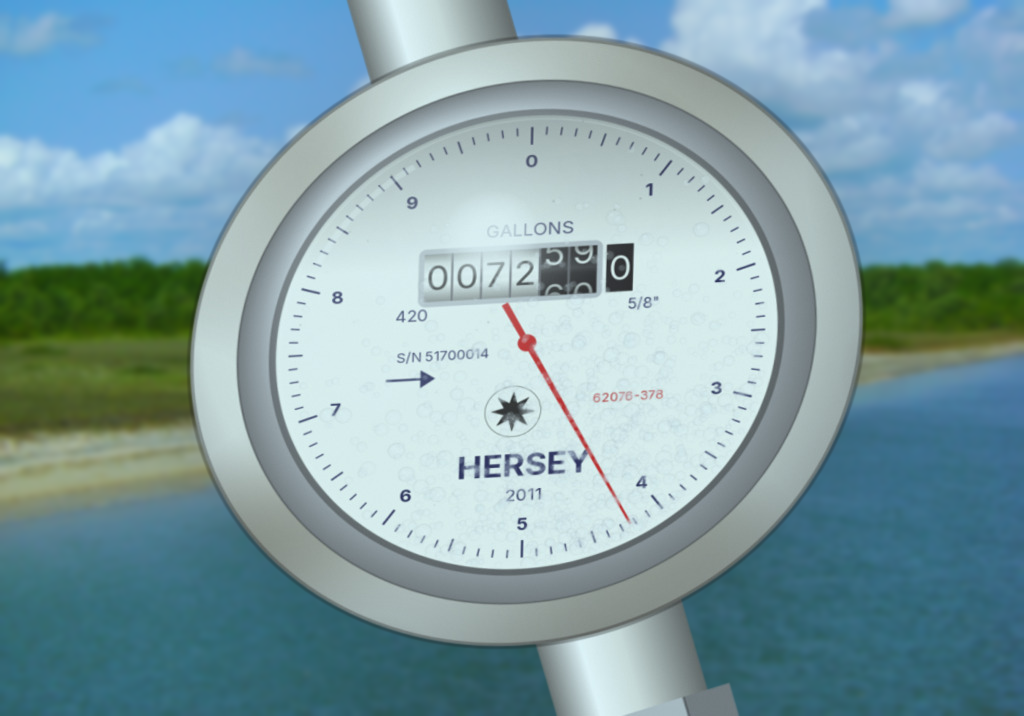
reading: 72594.2,gal
